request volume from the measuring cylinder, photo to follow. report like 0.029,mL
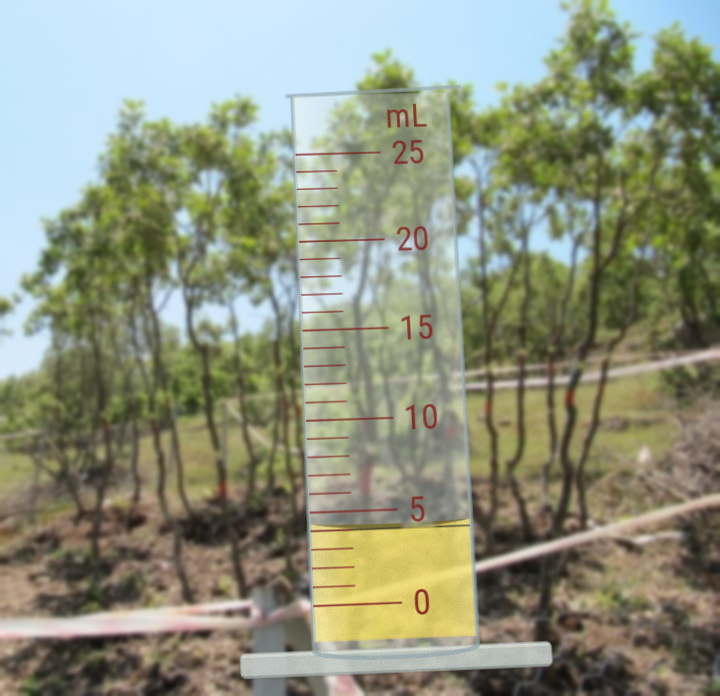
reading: 4,mL
